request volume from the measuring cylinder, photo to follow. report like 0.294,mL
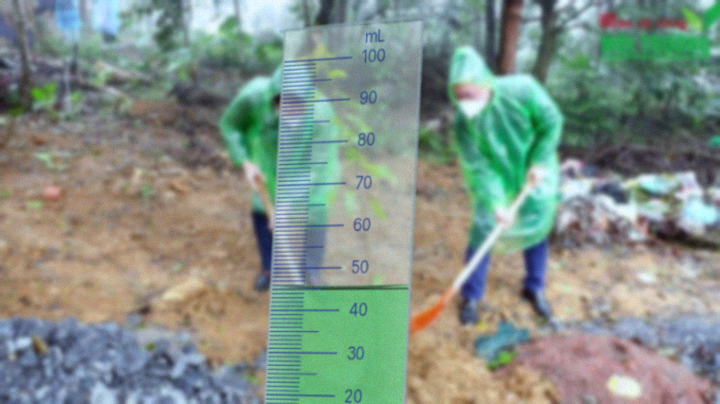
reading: 45,mL
